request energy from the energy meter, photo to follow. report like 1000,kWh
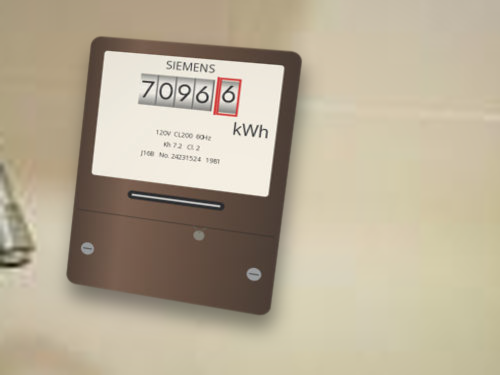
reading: 7096.6,kWh
